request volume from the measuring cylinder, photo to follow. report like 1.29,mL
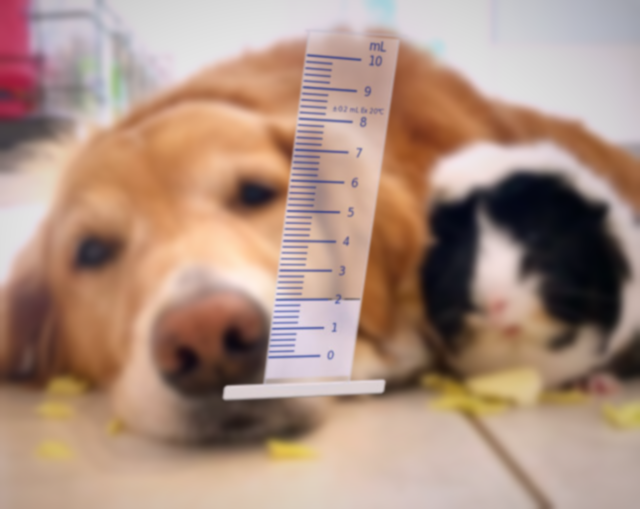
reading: 2,mL
